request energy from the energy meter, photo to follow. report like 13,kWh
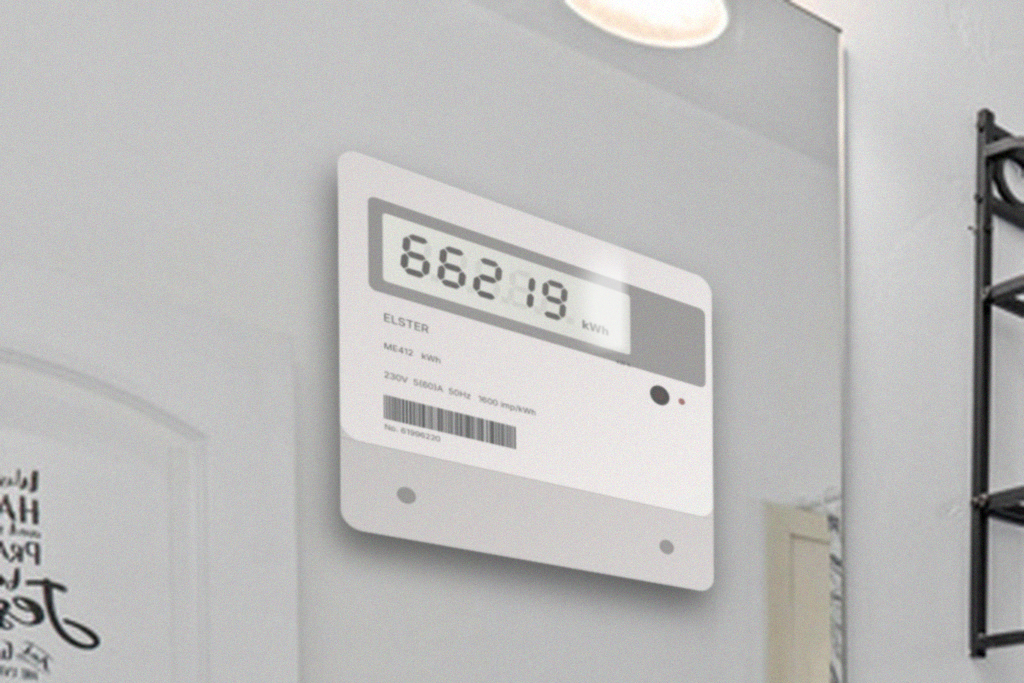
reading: 66219,kWh
